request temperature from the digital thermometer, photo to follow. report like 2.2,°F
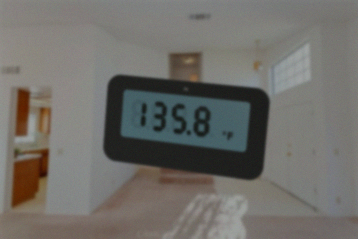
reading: 135.8,°F
